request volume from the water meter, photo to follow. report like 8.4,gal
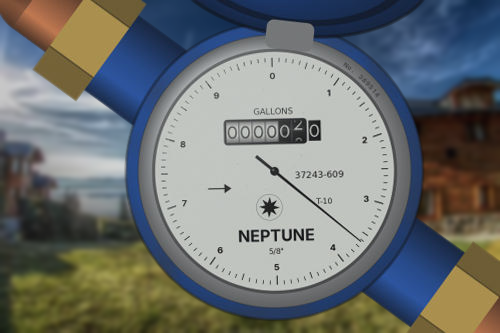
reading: 23.6,gal
